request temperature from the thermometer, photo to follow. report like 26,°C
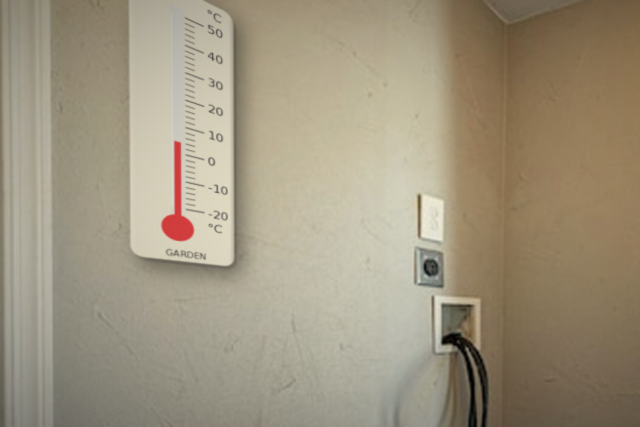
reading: 4,°C
